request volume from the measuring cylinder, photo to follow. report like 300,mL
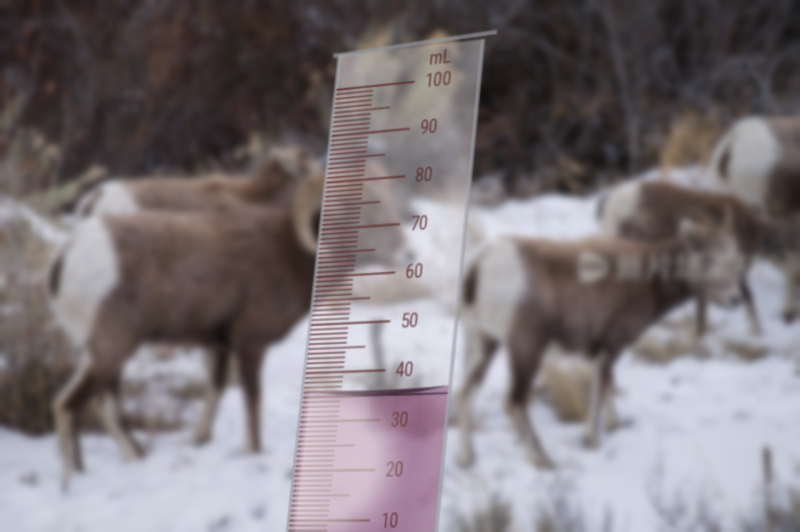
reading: 35,mL
